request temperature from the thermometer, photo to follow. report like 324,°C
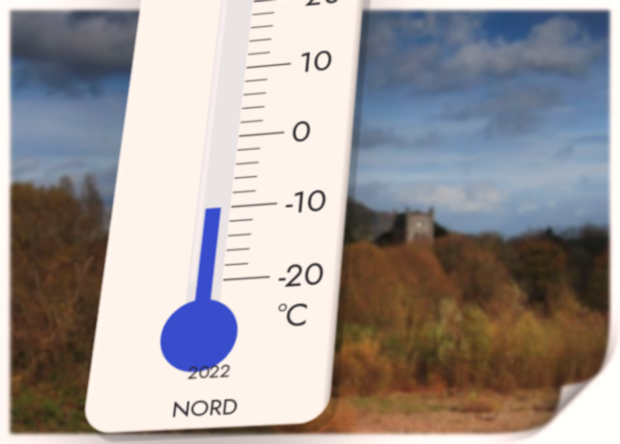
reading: -10,°C
